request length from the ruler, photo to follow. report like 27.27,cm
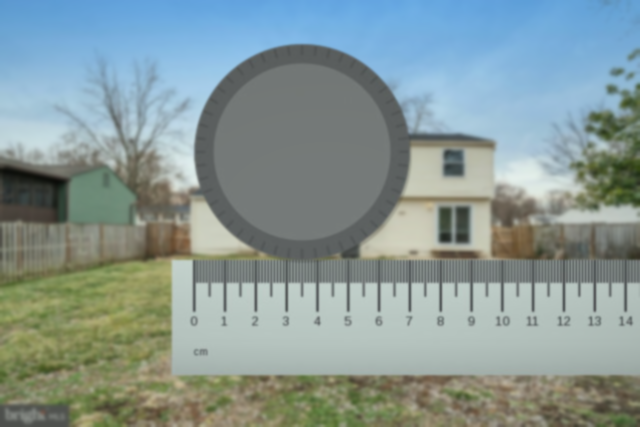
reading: 7,cm
